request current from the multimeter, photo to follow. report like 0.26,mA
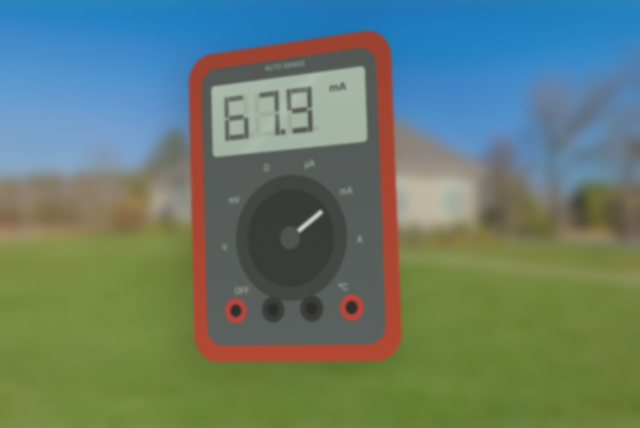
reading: 67.9,mA
